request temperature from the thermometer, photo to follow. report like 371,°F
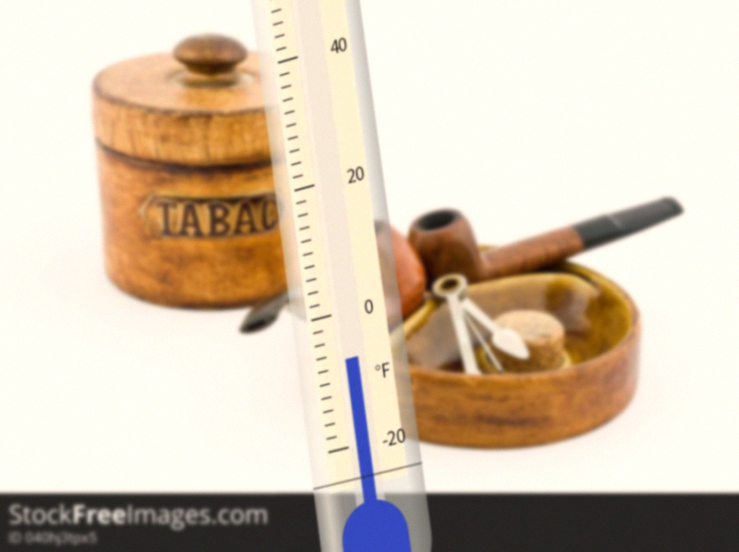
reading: -7,°F
